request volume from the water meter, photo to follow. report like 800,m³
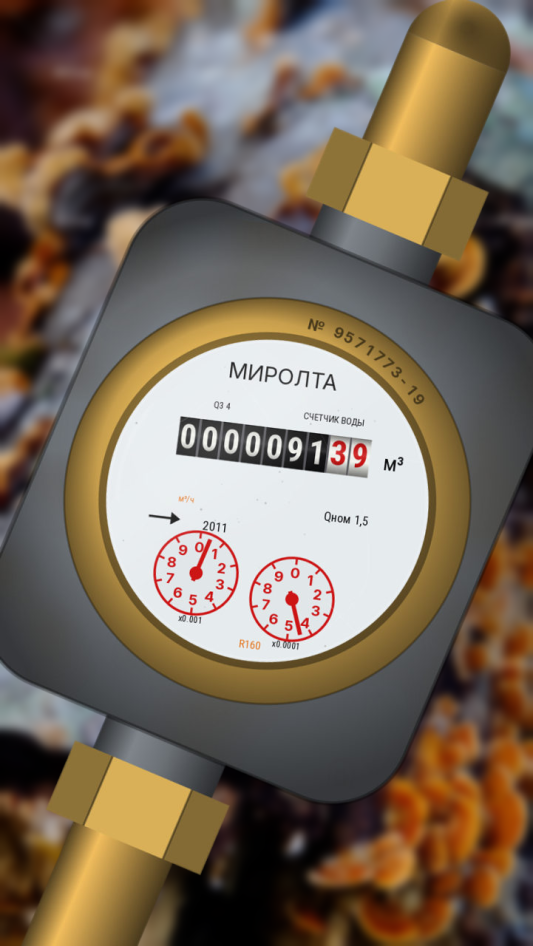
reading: 91.3904,m³
